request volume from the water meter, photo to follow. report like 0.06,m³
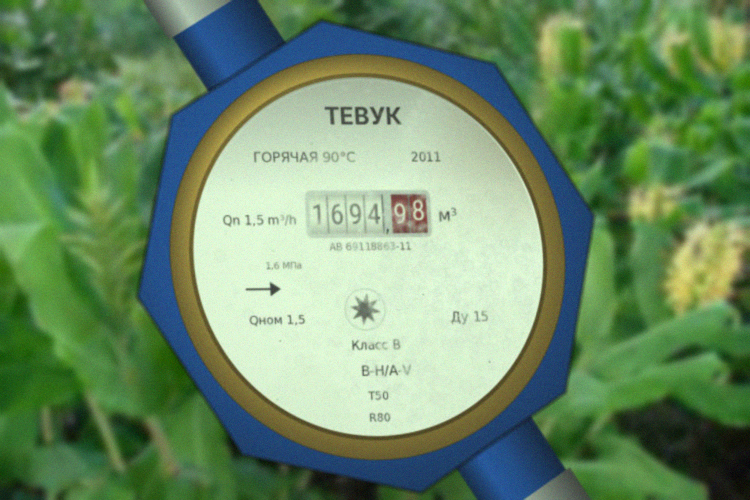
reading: 1694.98,m³
